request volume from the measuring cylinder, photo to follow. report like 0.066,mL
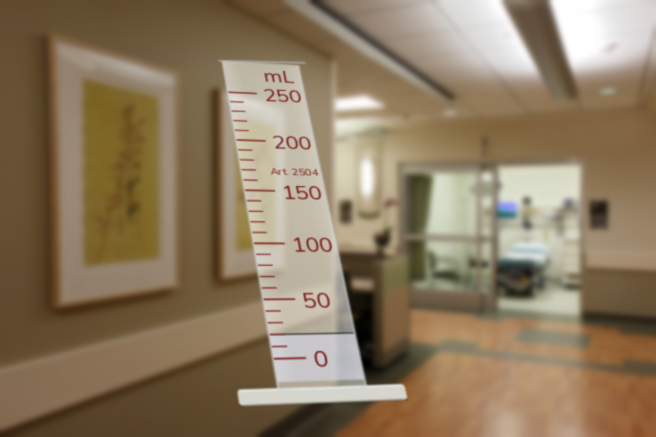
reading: 20,mL
